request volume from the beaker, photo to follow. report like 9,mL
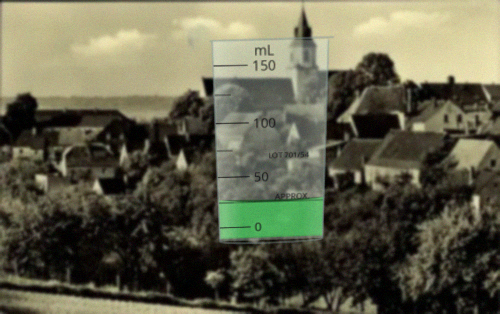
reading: 25,mL
